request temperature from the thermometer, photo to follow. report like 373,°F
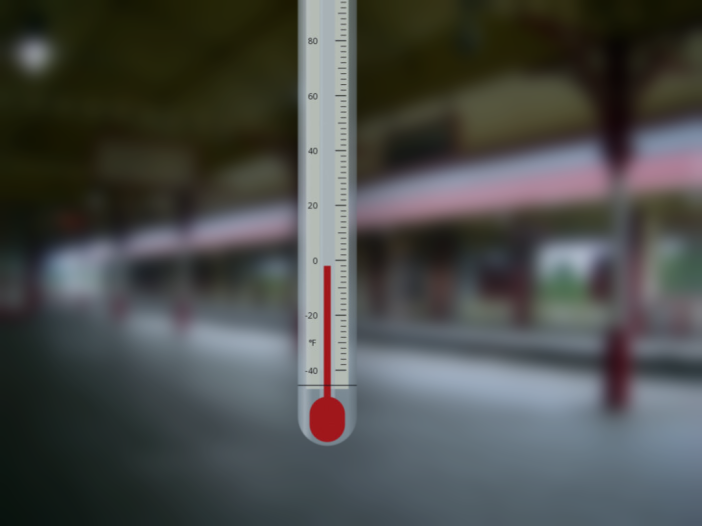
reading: -2,°F
